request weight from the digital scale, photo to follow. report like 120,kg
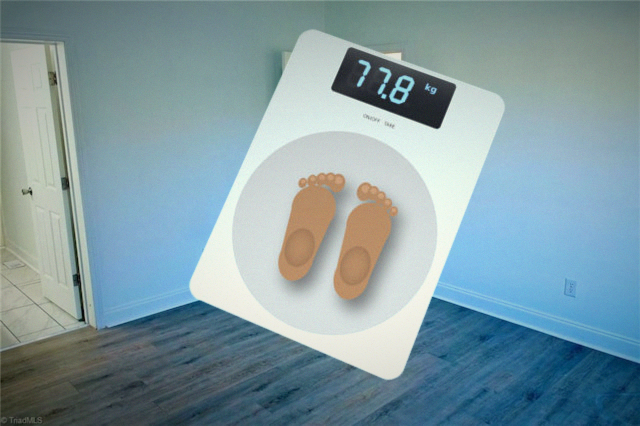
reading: 77.8,kg
